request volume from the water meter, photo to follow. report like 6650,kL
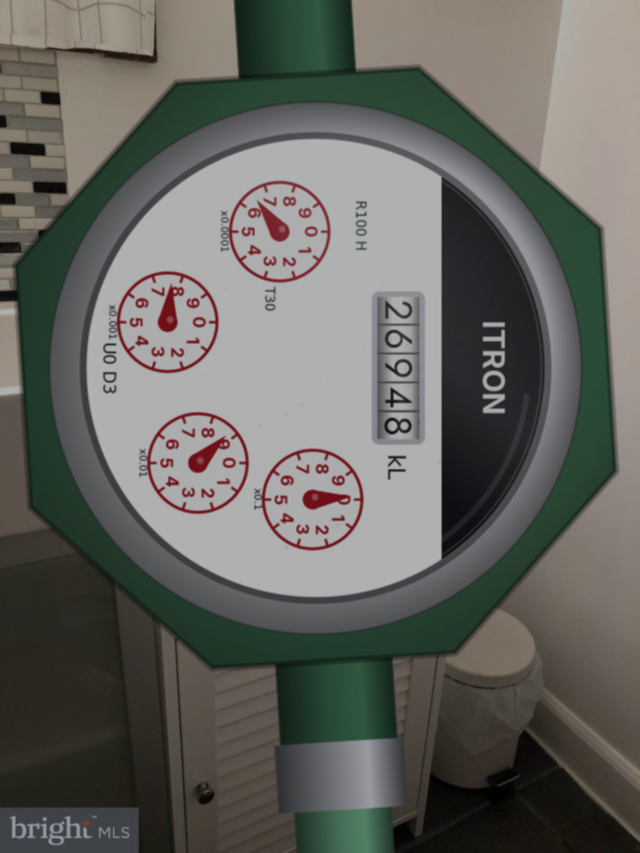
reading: 26947.9876,kL
